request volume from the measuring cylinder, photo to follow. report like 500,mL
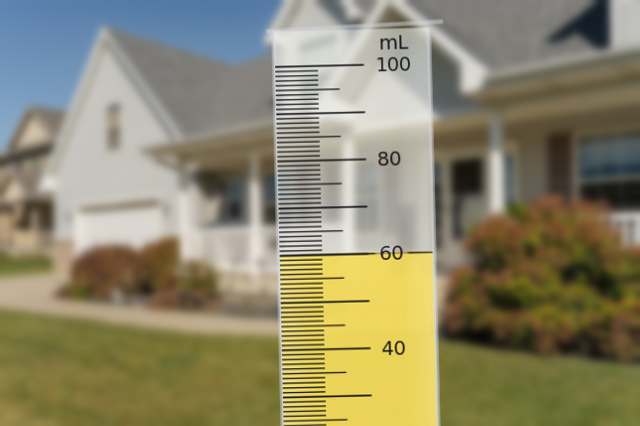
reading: 60,mL
